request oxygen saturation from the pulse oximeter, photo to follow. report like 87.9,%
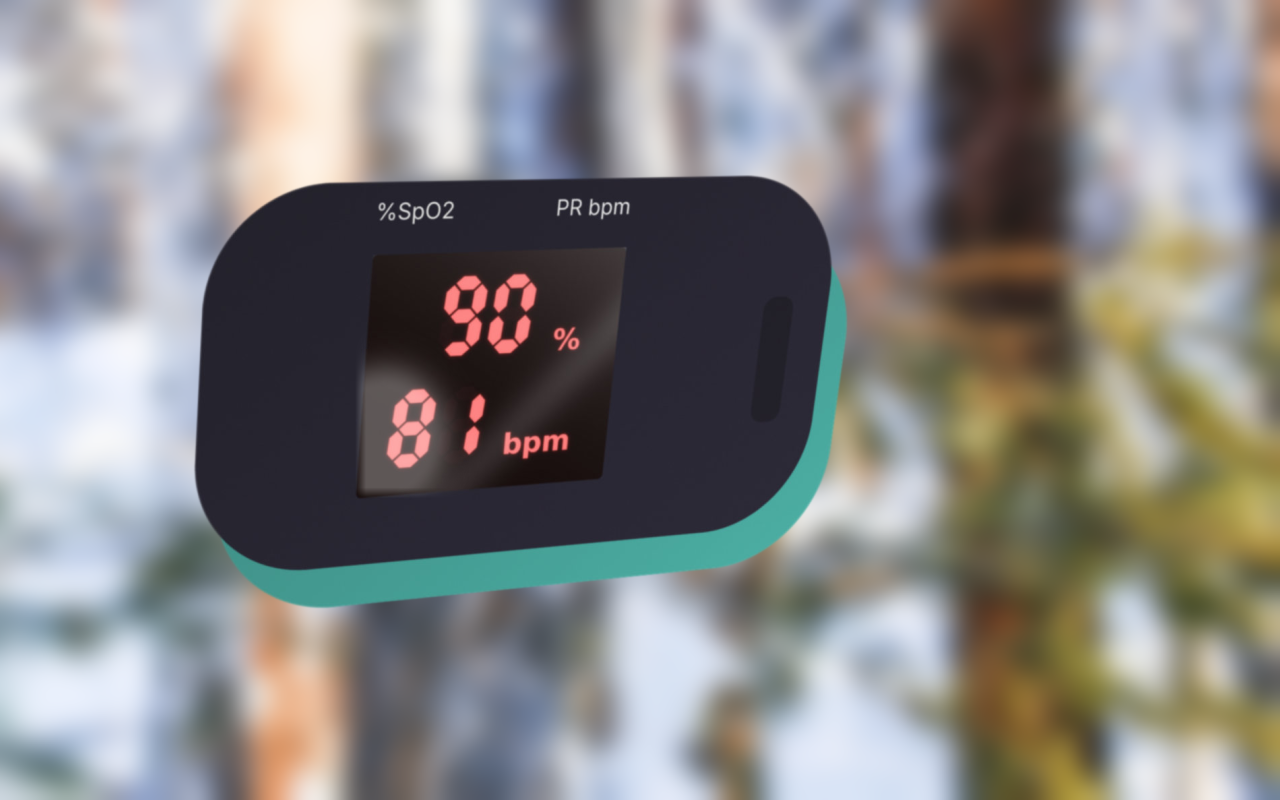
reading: 90,%
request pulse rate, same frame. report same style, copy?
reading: 81,bpm
